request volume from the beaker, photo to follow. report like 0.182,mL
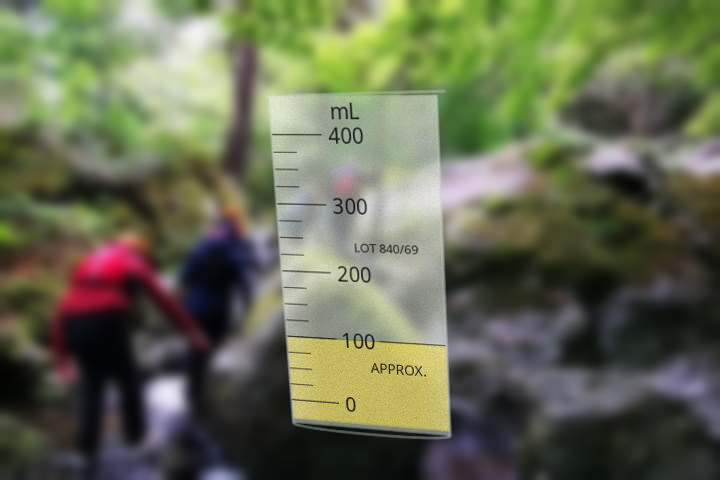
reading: 100,mL
